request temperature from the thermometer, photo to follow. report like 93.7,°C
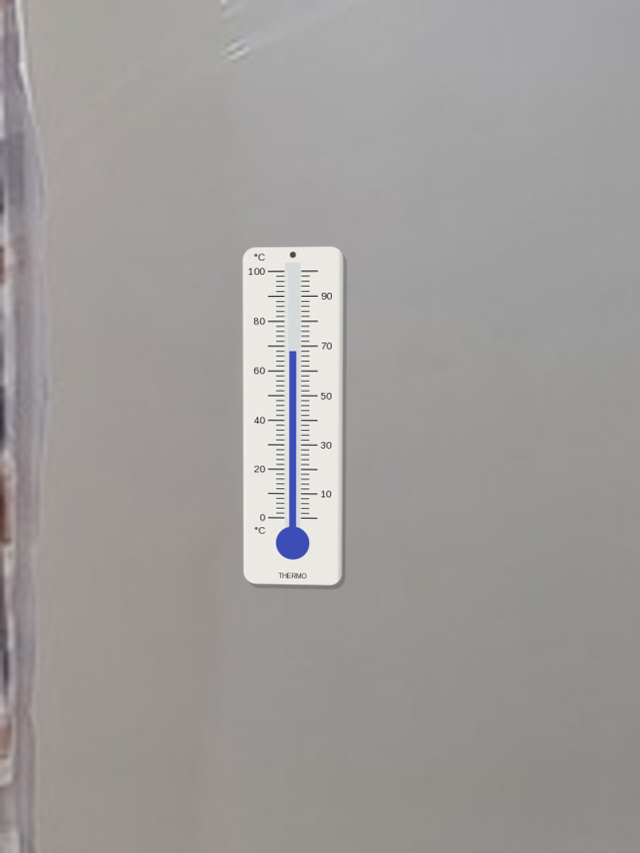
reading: 68,°C
